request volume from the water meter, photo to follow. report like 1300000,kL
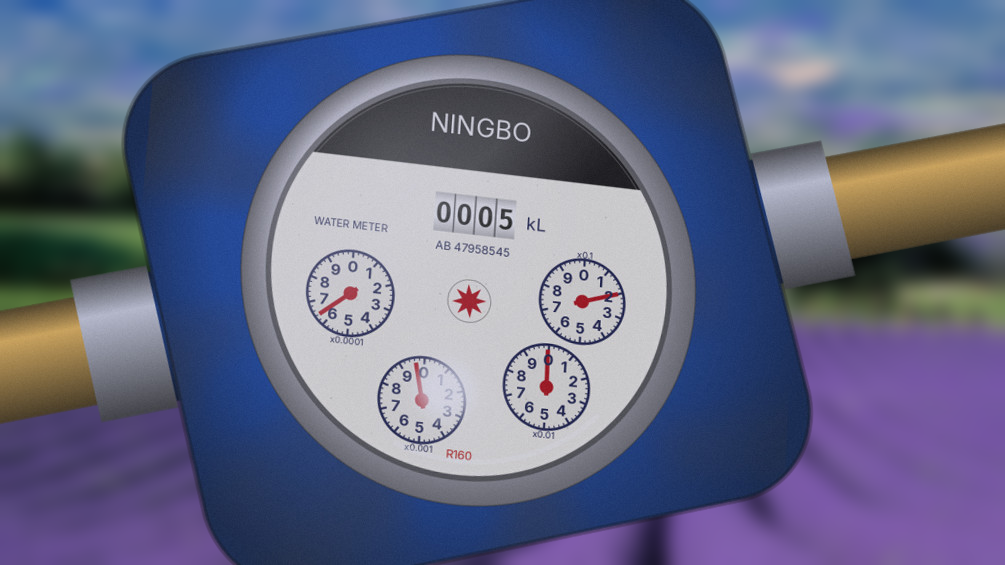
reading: 5.1996,kL
